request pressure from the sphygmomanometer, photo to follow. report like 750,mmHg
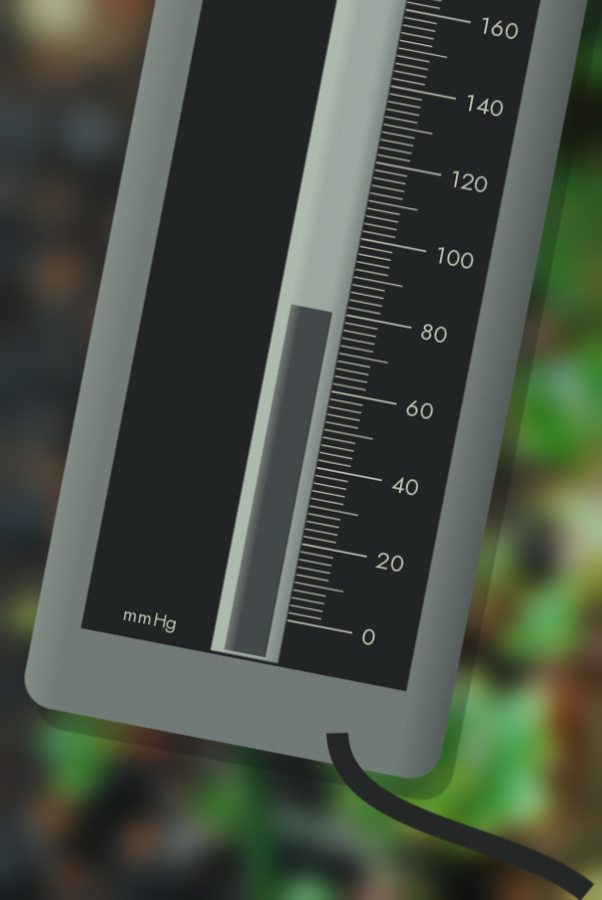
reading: 80,mmHg
